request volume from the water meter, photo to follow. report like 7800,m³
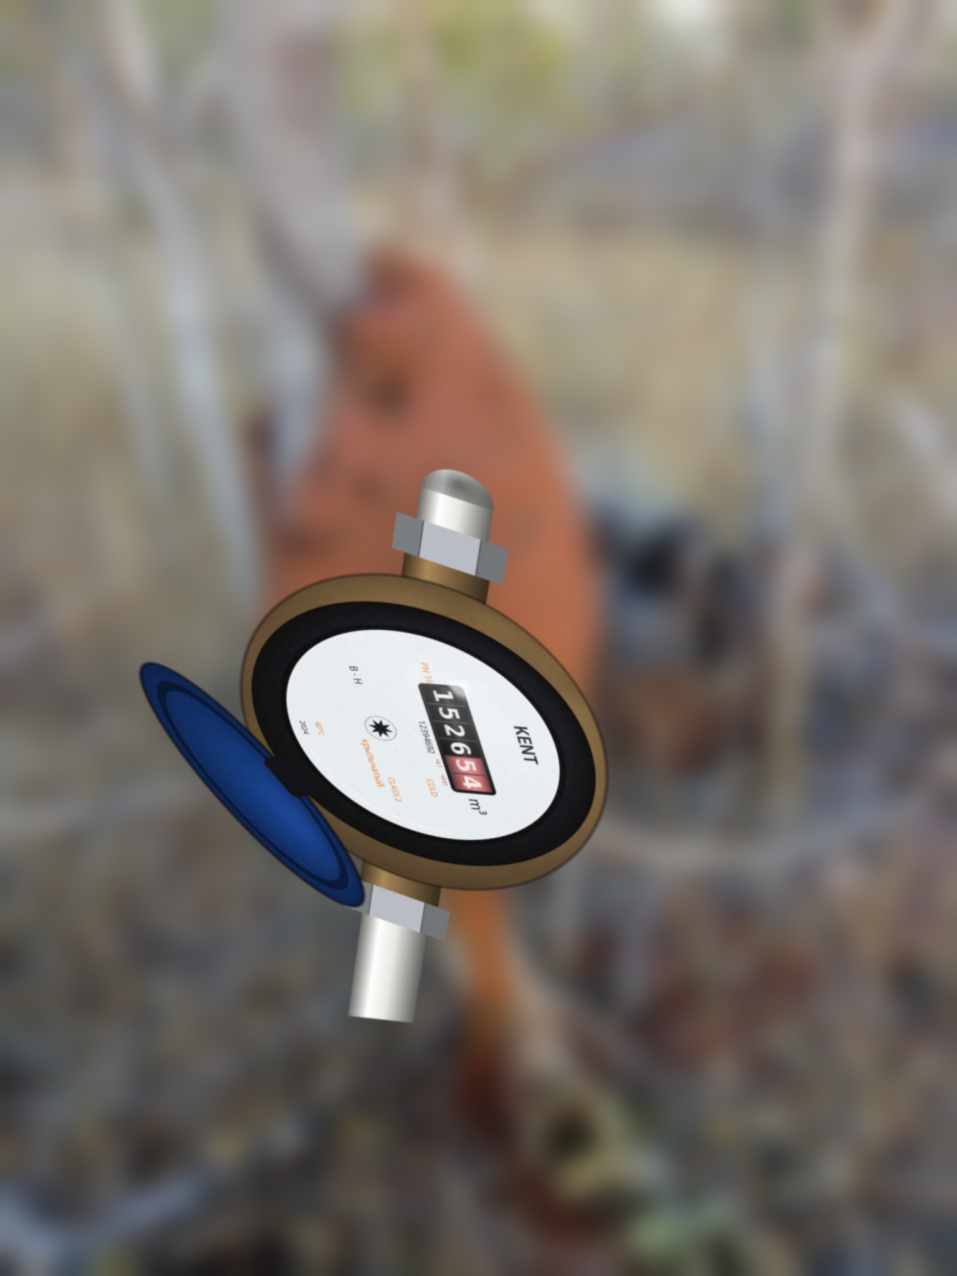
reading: 1526.54,m³
